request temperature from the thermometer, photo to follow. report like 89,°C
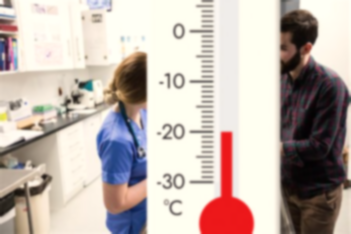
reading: -20,°C
